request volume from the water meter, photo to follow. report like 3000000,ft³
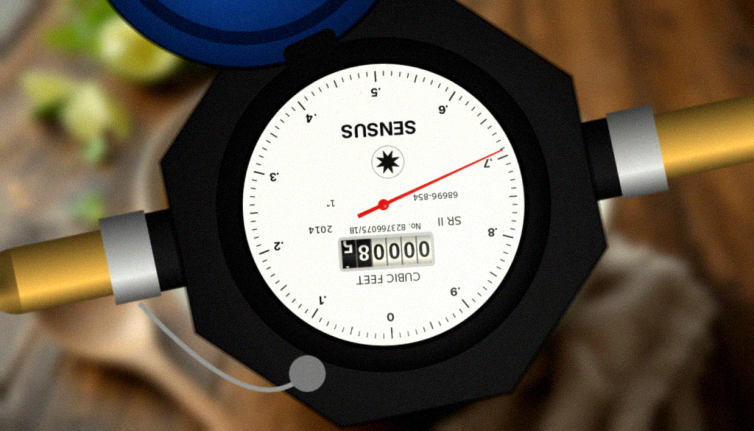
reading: 84.69,ft³
